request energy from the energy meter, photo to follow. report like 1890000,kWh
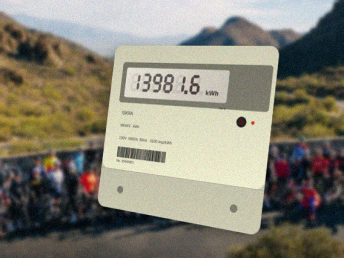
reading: 13981.6,kWh
